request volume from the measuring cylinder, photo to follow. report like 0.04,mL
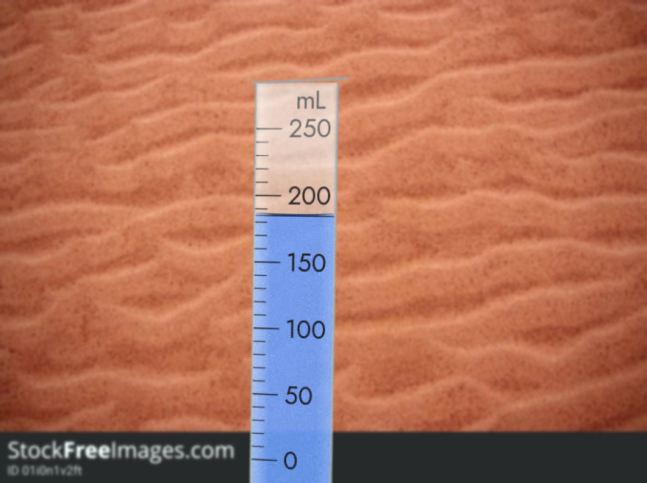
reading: 185,mL
